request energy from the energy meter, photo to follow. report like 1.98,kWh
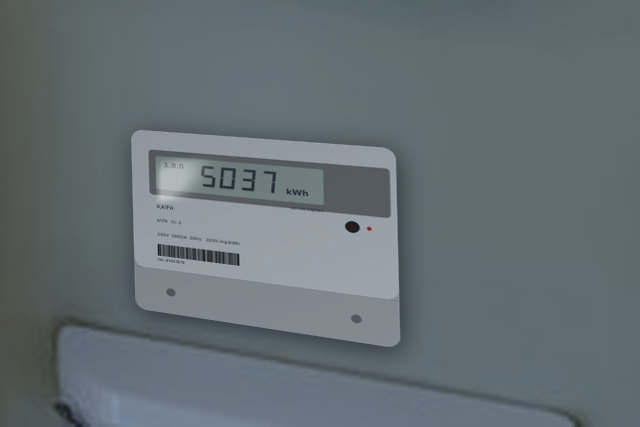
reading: 5037,kWh
